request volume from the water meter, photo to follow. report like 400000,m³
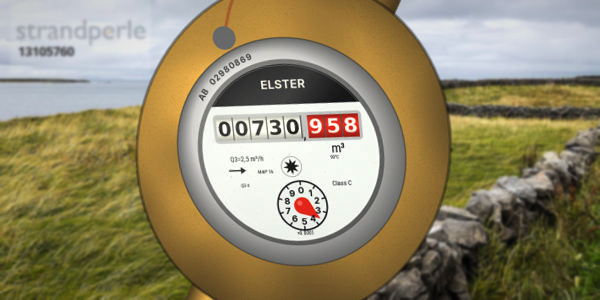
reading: 730.9583,m³
